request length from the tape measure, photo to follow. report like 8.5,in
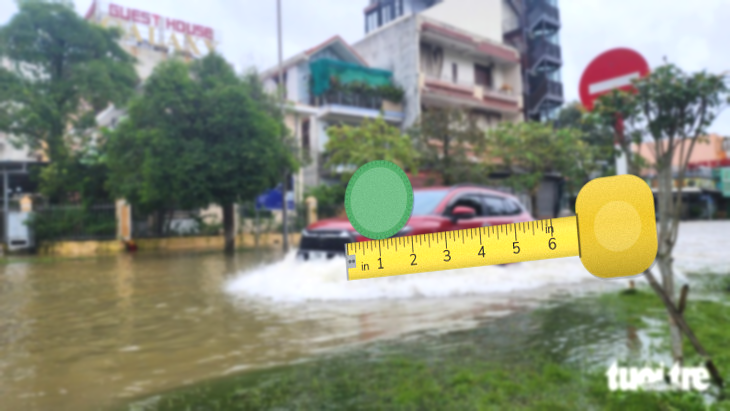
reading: 2.125,in
